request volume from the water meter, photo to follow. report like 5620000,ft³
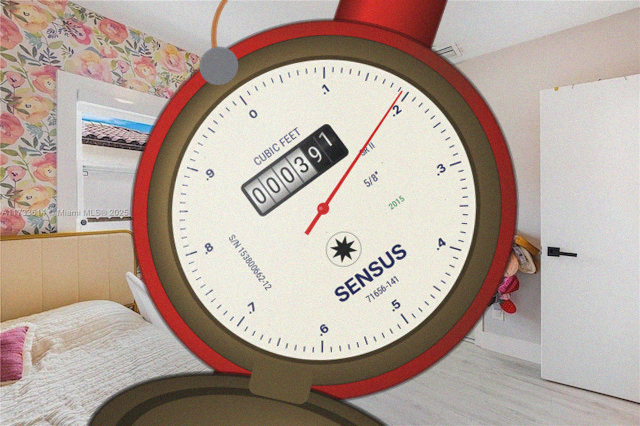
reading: 391.19,ft³
